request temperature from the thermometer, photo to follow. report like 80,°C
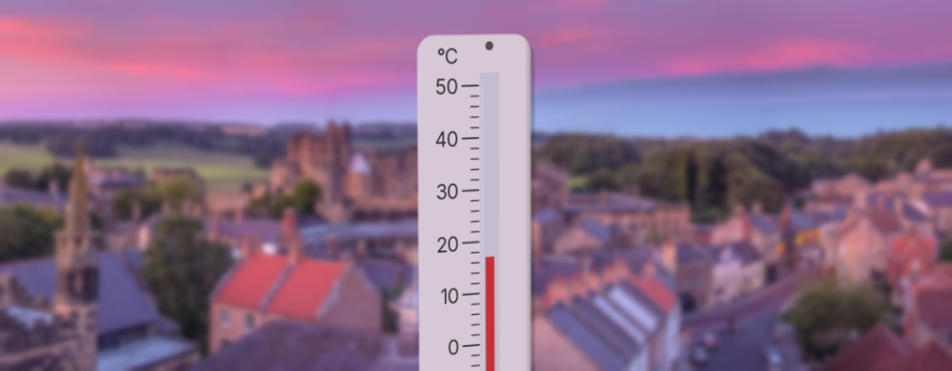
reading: 17,°C
